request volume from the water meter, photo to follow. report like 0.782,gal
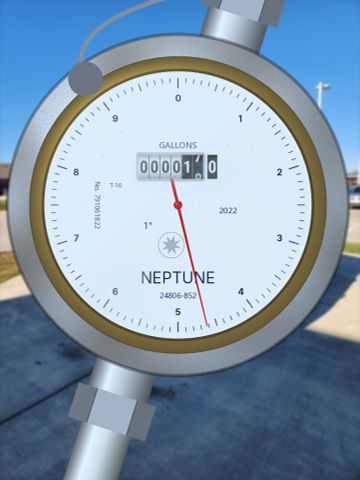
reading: 174.6,gal
